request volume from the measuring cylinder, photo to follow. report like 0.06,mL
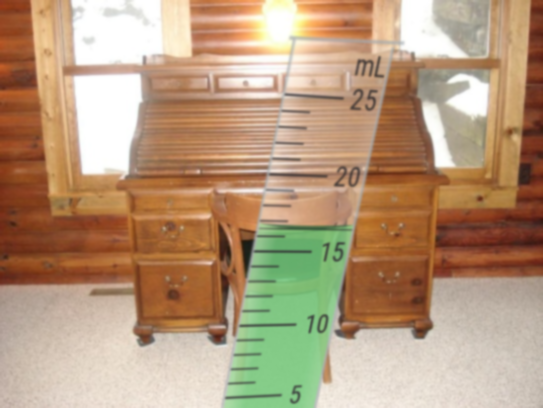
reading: 16.5,mL
